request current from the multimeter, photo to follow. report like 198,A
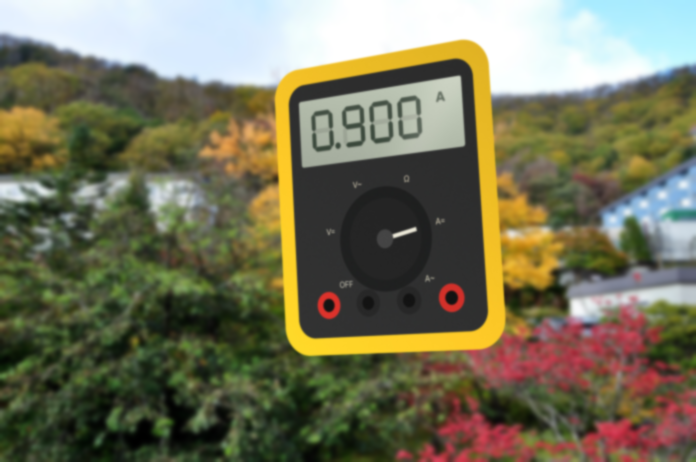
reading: 0.900,A
